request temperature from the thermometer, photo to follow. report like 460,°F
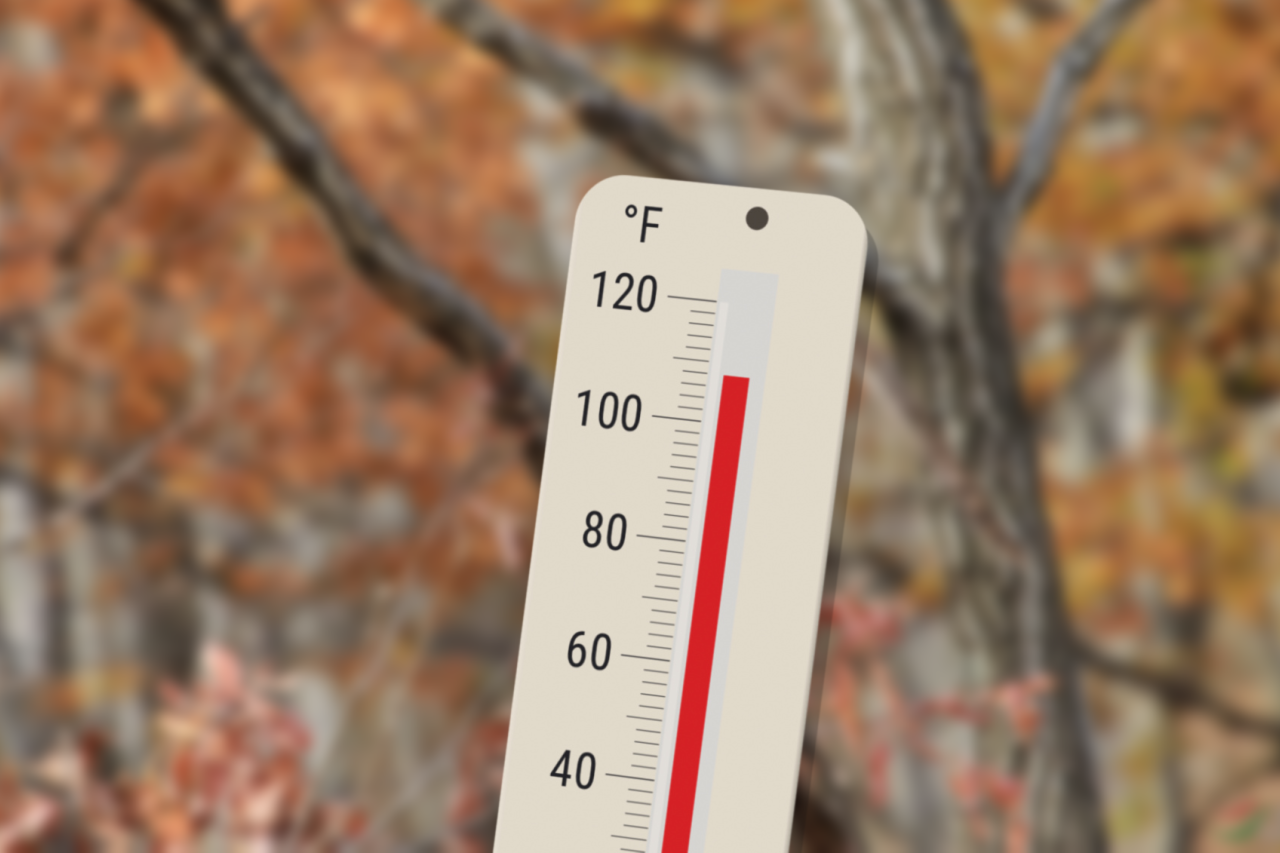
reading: 108,°F
